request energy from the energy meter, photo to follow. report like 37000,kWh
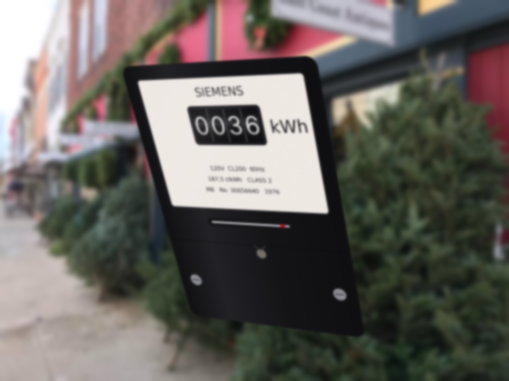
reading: 36,kWh
